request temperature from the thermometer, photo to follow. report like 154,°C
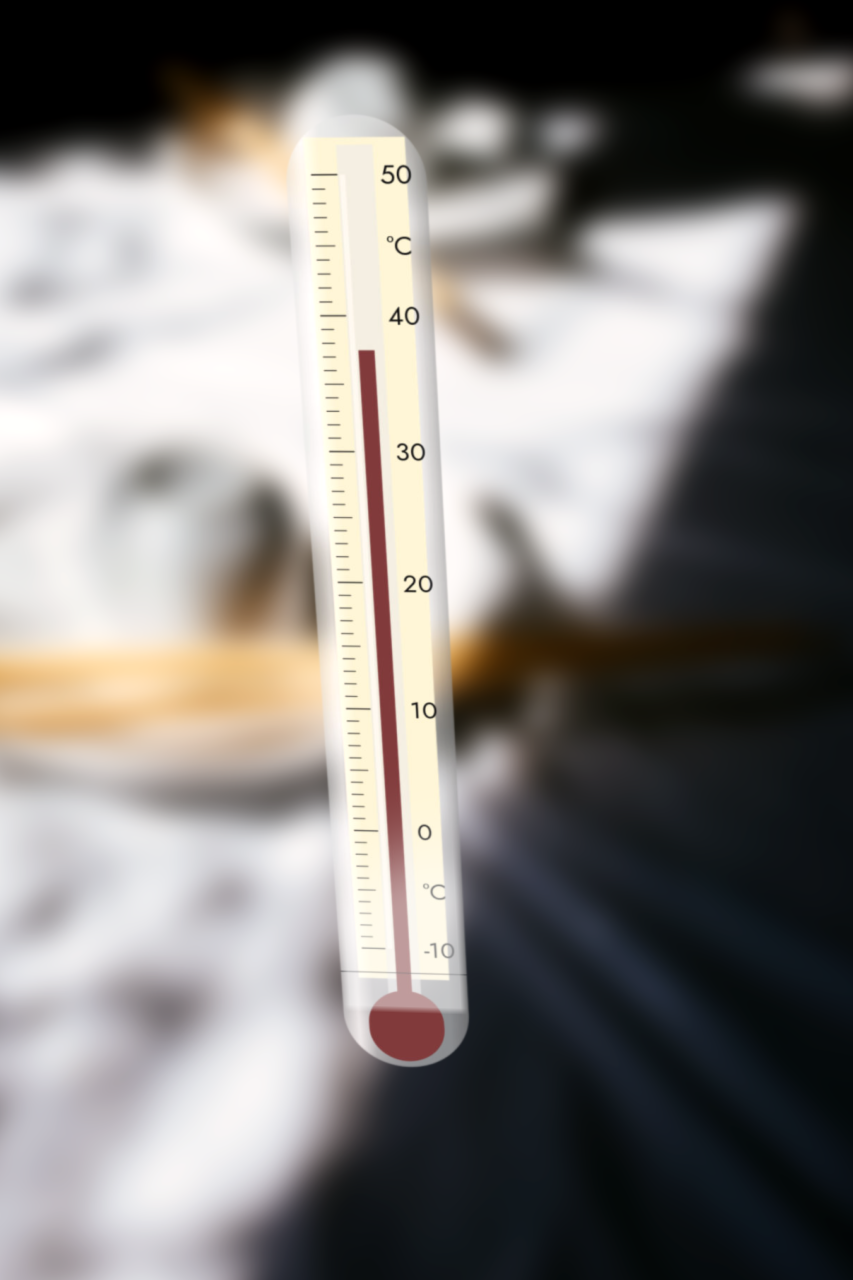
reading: 37.5,°C
